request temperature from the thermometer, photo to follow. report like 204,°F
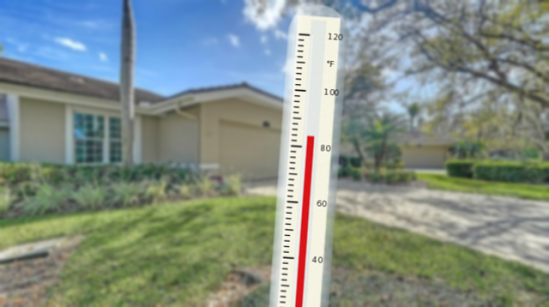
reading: 84,°F
